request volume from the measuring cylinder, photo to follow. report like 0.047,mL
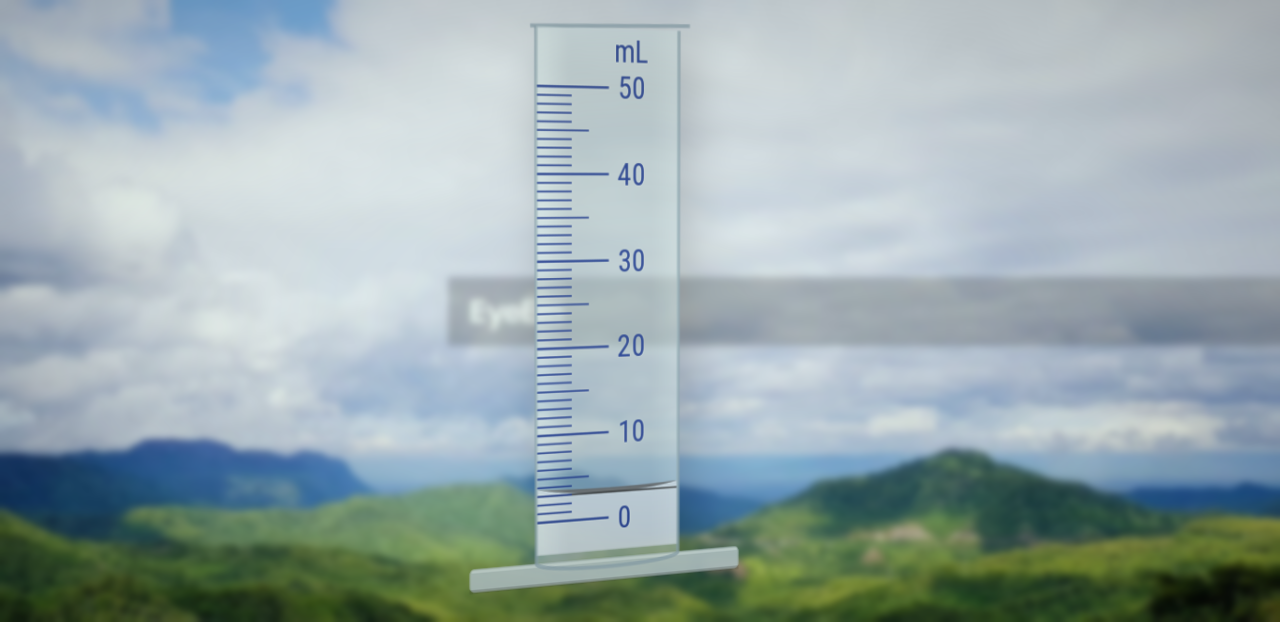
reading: 3,mL
